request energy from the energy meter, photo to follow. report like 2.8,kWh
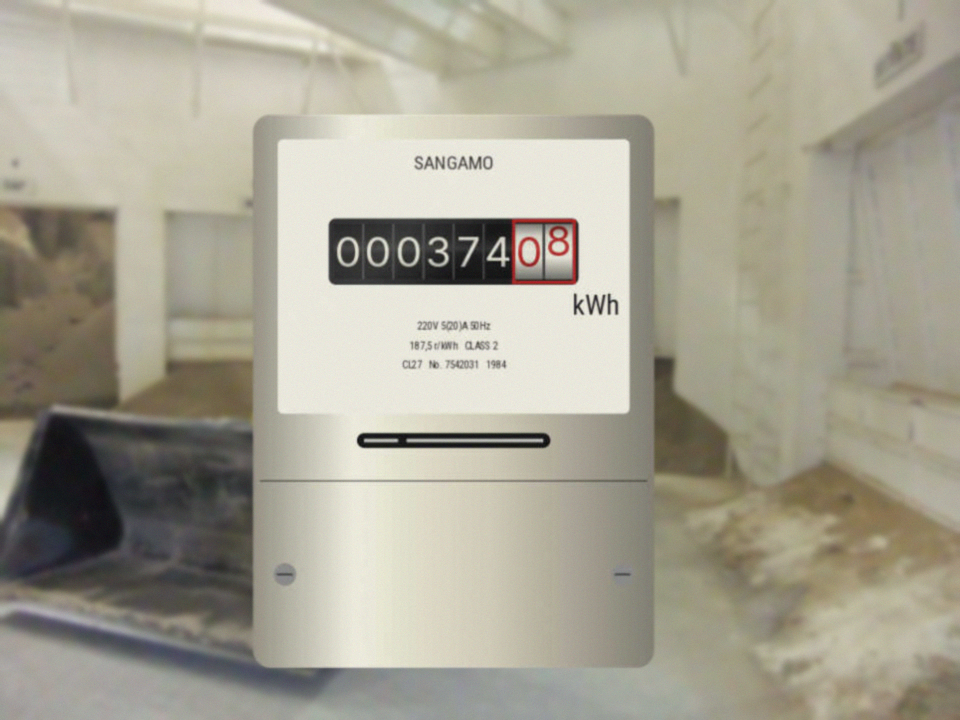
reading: 374.08,kWh
